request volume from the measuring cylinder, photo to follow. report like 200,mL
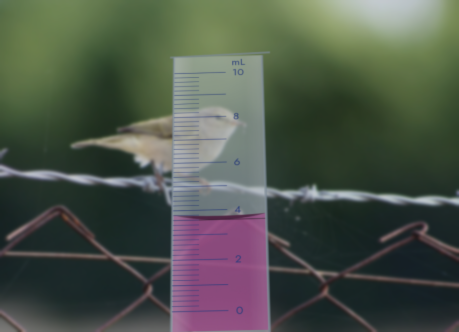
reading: 3.6,mL
